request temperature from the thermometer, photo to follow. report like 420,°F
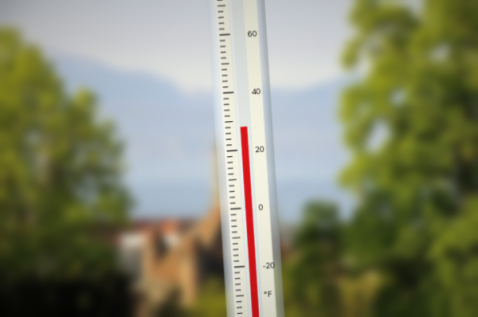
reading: 28,°F
